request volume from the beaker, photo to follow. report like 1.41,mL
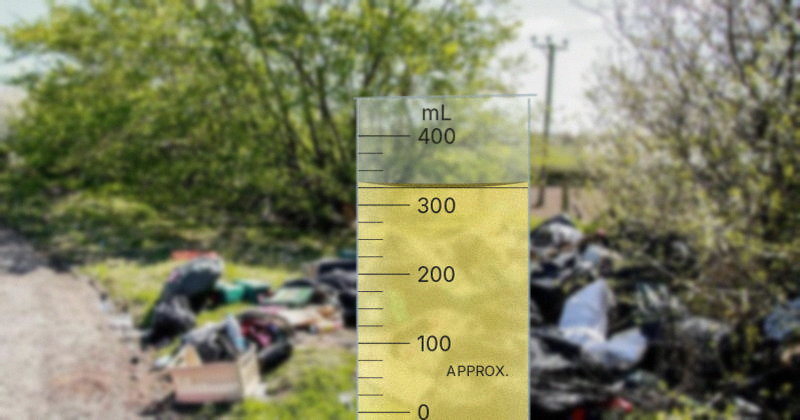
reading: 325,mL
